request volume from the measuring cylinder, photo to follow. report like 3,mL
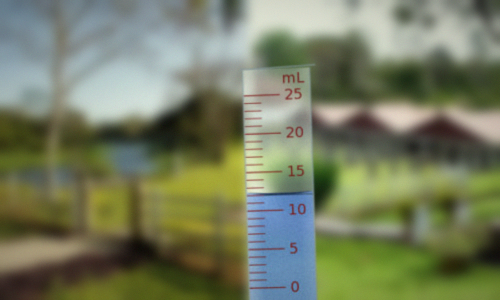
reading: 12,mL
